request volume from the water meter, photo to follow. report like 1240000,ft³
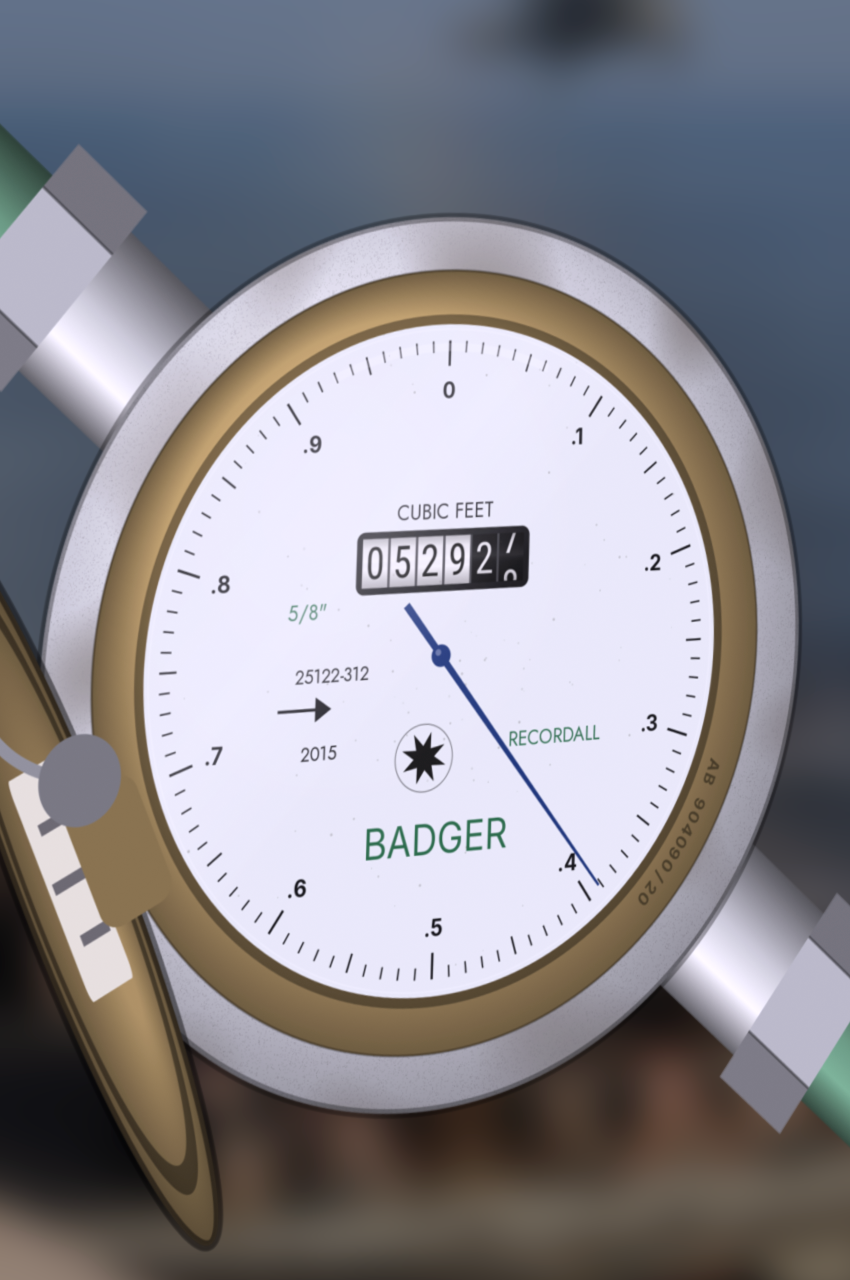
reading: 52927.39,ft³
